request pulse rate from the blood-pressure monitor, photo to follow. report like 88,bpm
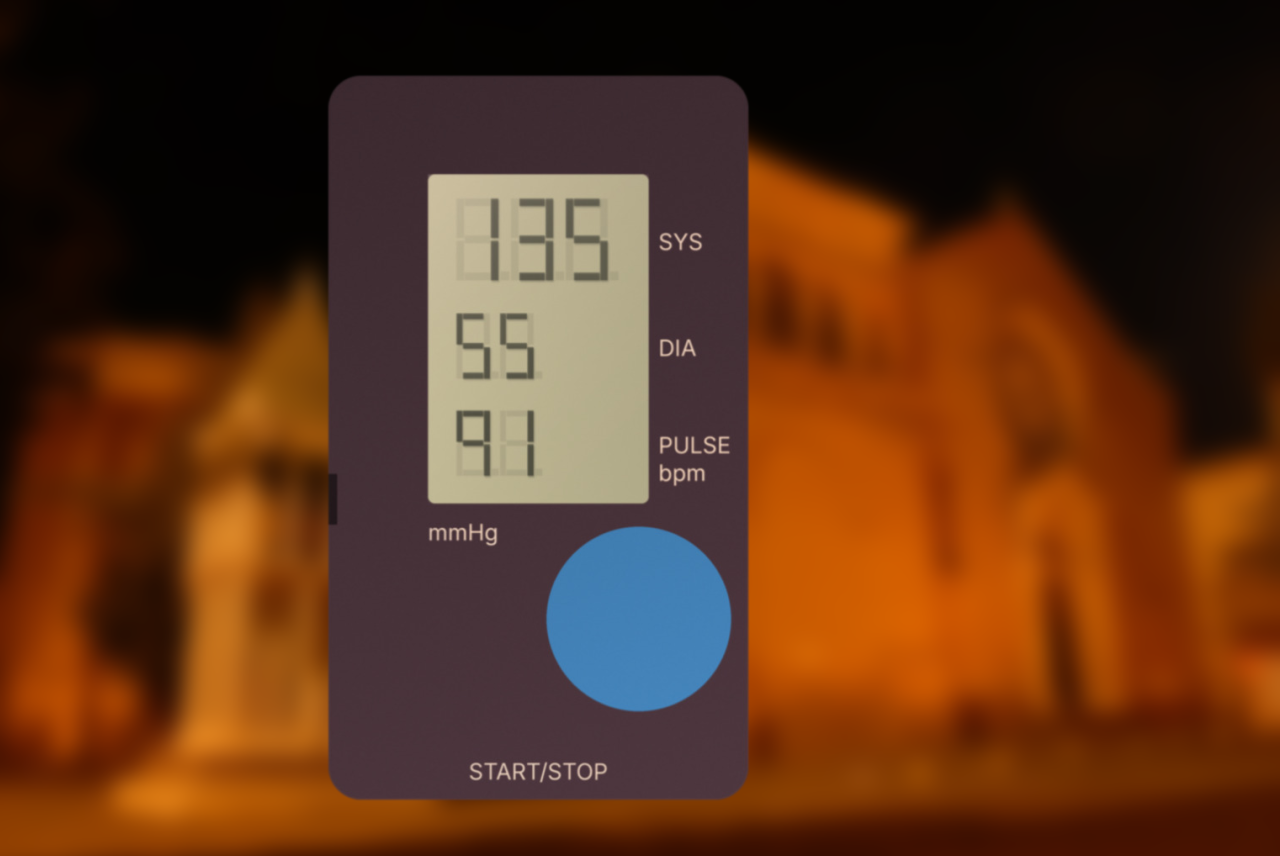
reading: 91,bpm
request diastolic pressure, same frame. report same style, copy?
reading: 55,mmHg
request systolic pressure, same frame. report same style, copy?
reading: 135,mmHg
